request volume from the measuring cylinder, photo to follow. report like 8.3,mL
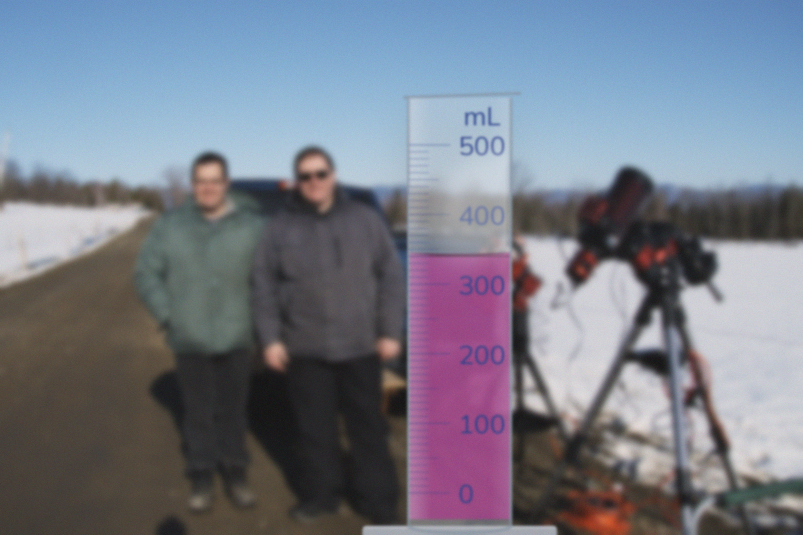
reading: 340,mL
